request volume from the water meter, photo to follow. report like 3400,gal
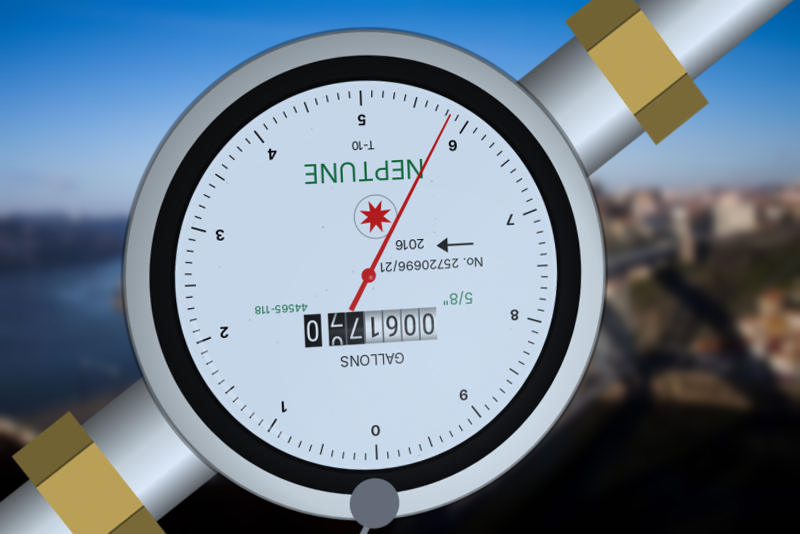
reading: 61765.8,gal
